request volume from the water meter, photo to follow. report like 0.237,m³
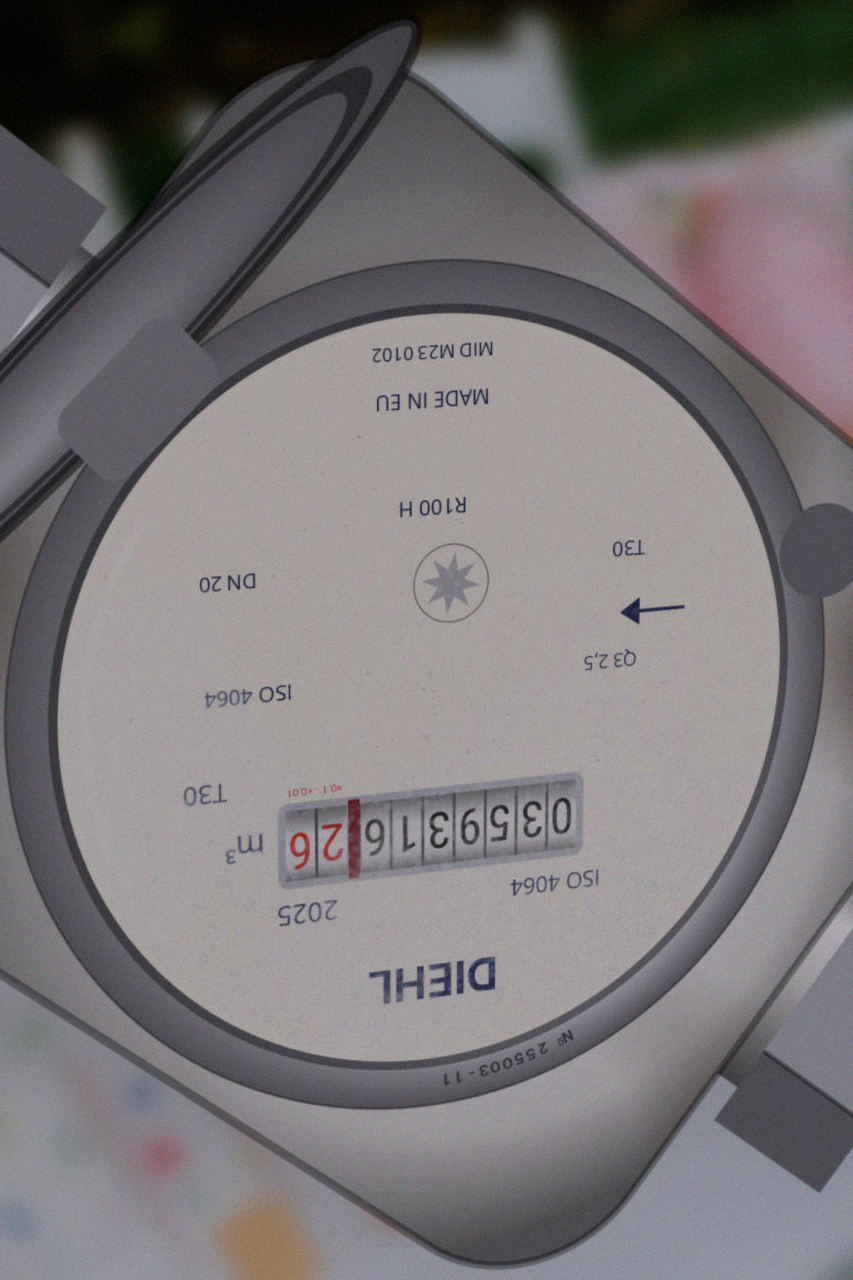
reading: 359316.26,m³
